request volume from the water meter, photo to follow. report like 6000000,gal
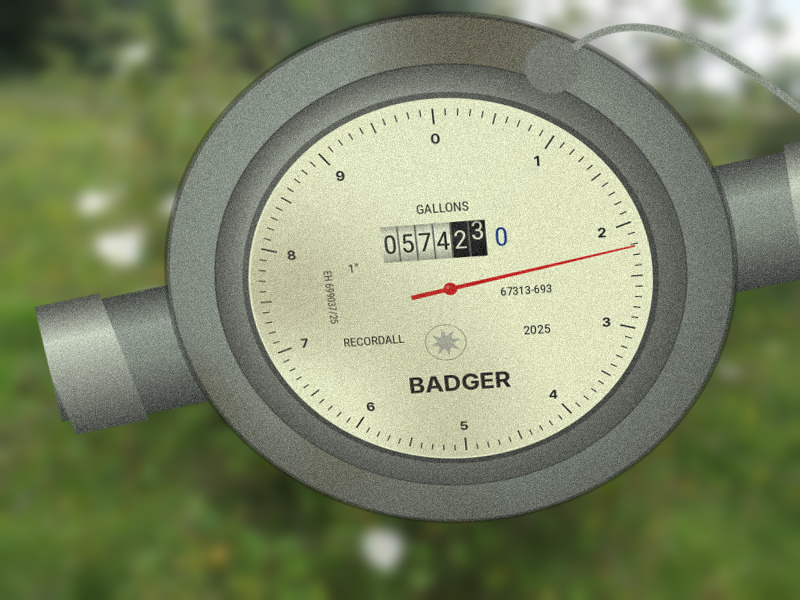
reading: 574232.2,gal
